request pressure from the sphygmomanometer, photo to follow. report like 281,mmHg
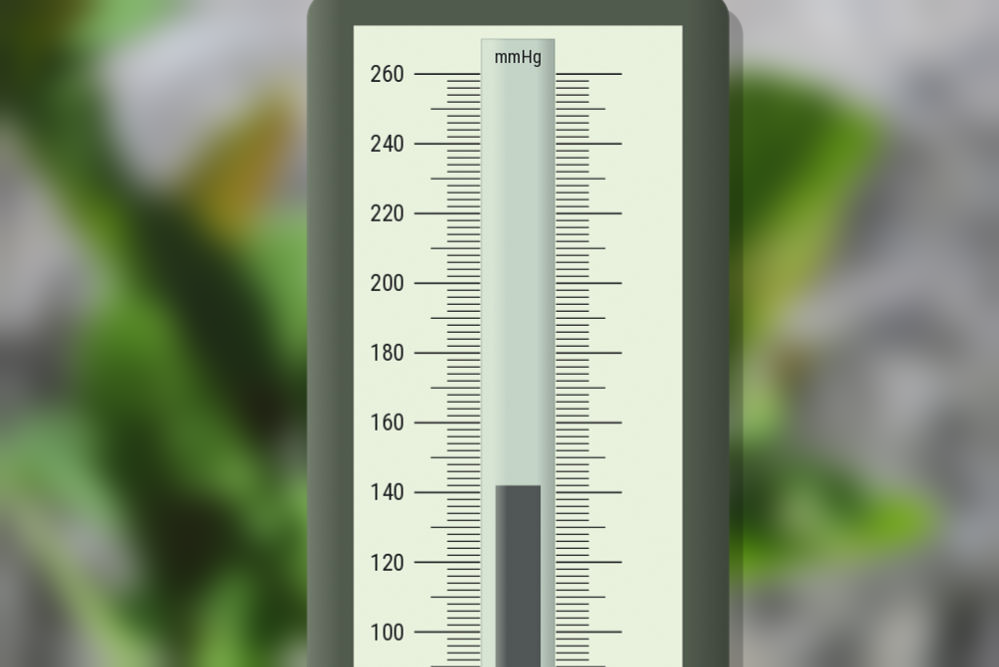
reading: 142,mmHg
